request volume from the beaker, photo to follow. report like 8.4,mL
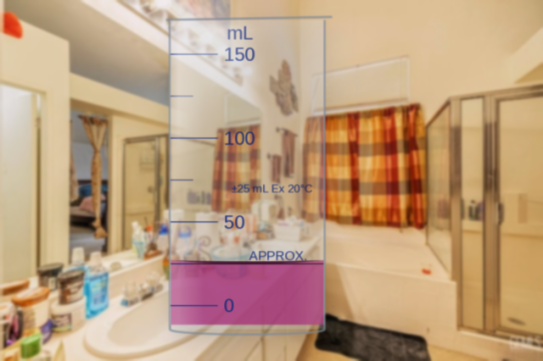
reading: 25,mL
